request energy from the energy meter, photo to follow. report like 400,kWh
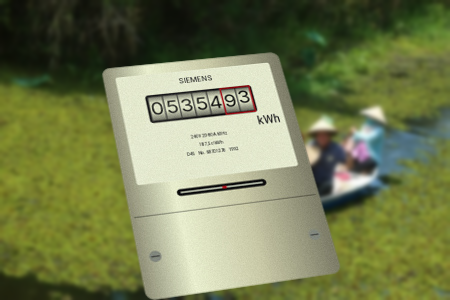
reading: 5354.93,kWh
